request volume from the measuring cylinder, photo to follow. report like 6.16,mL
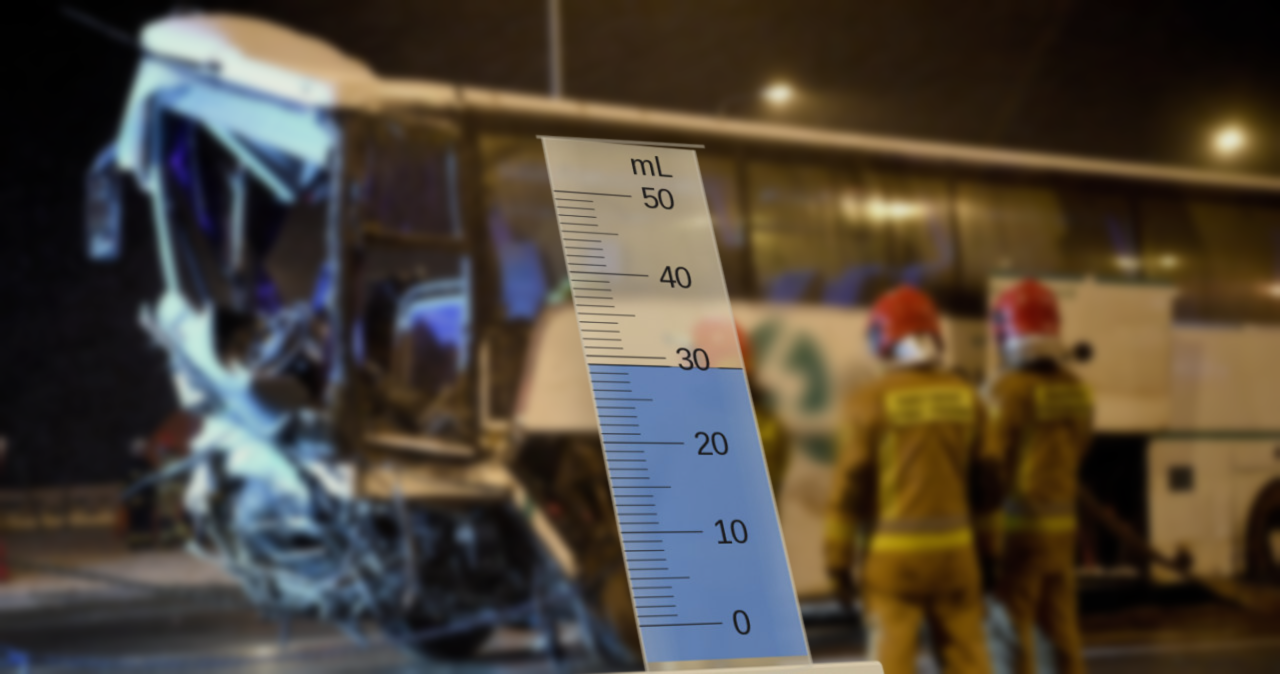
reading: 29,mL
